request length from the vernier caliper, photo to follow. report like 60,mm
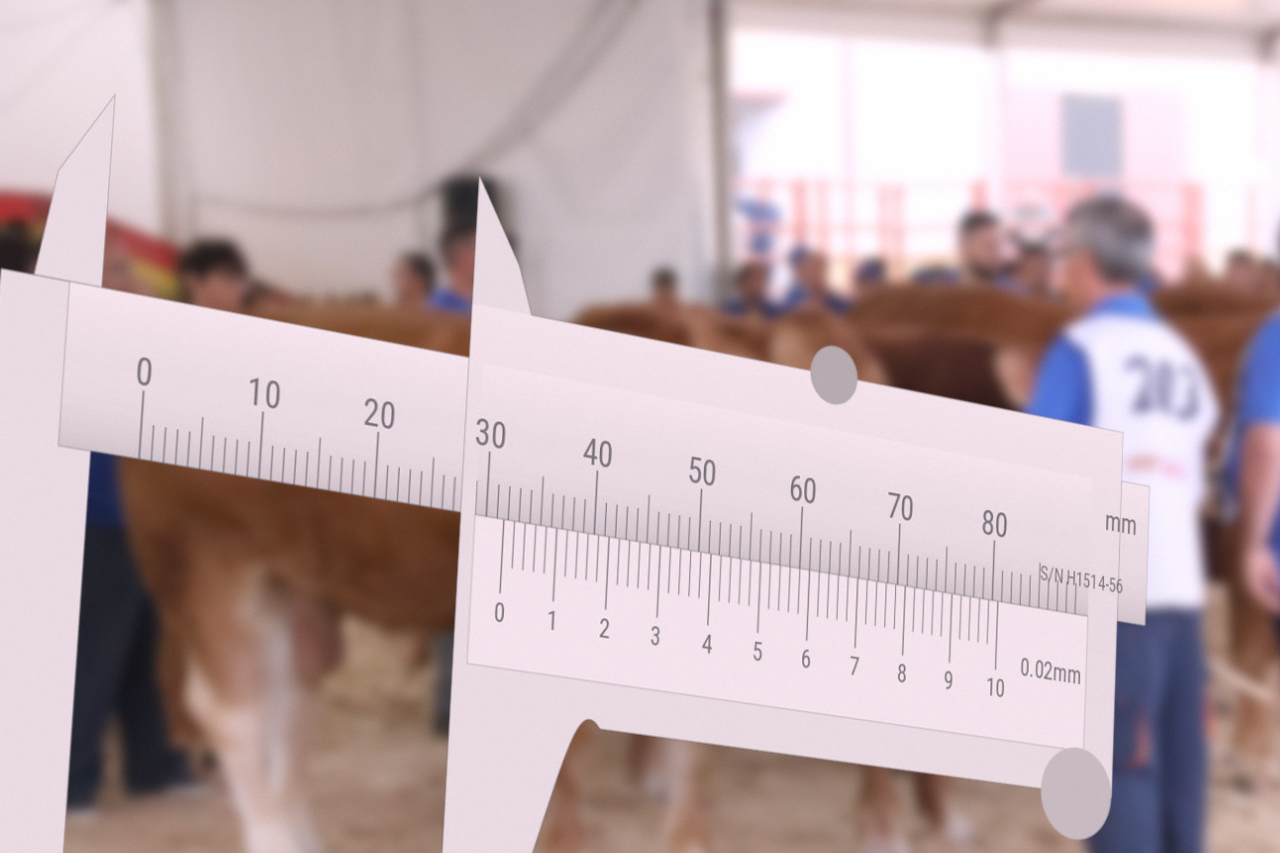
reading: 31.6,mm
